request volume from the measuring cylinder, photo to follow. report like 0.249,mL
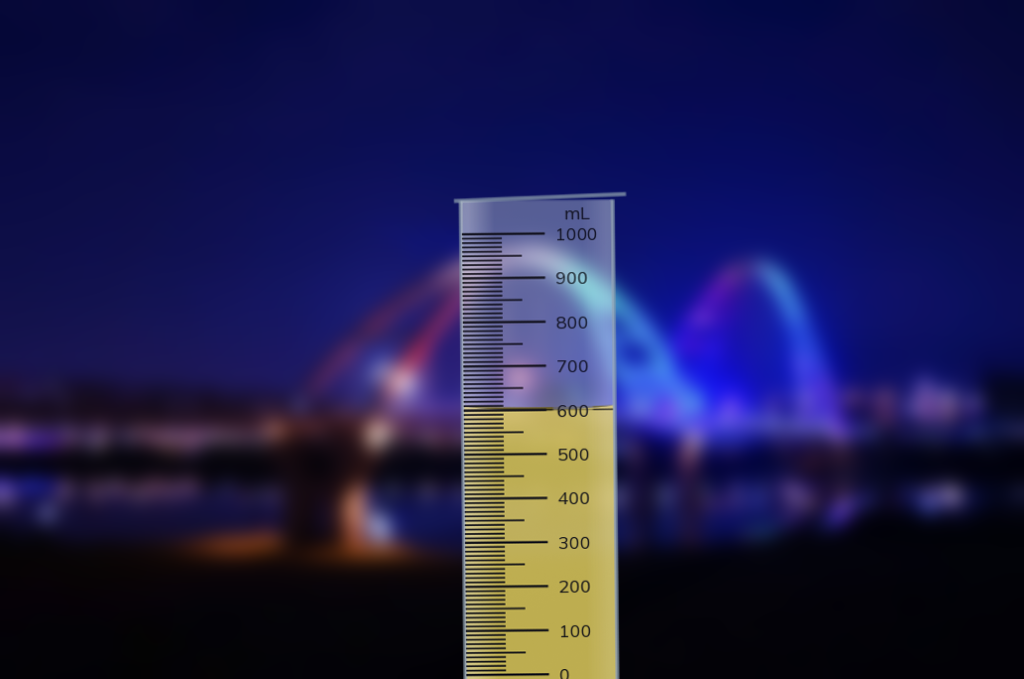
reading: 600,mL
